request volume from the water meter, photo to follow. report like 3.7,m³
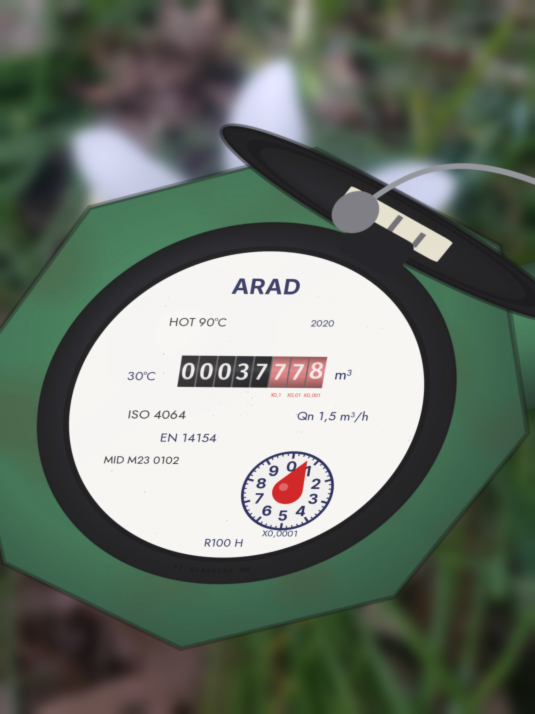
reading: 37.7780,m³
